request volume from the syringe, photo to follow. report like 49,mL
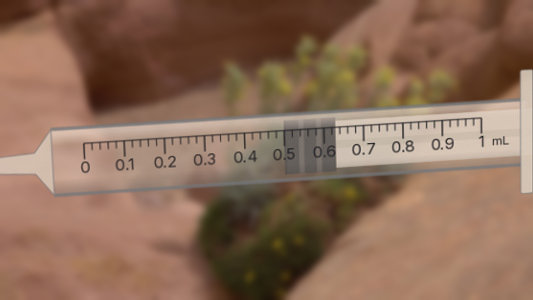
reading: 0.5,mL
